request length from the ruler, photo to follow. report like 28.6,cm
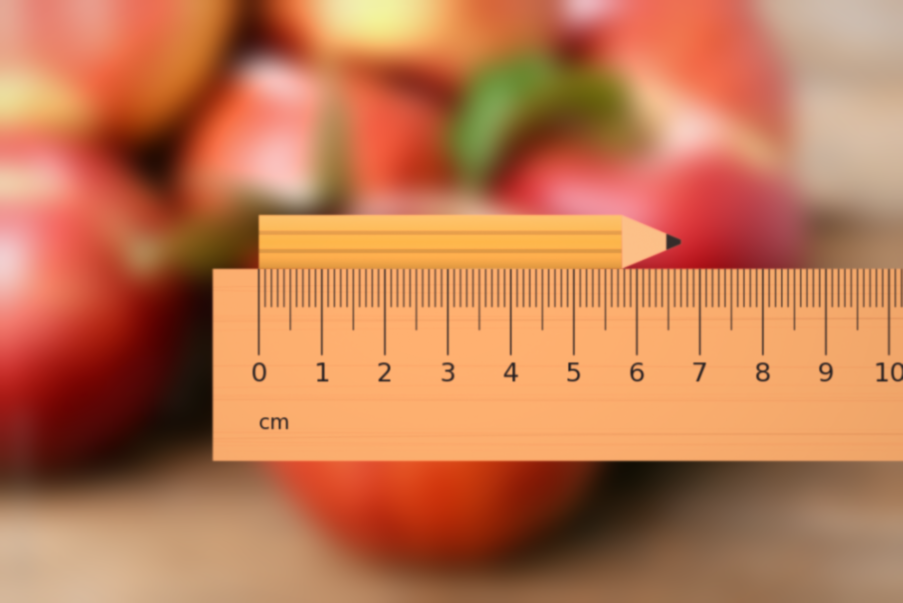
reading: 6.7,cm
